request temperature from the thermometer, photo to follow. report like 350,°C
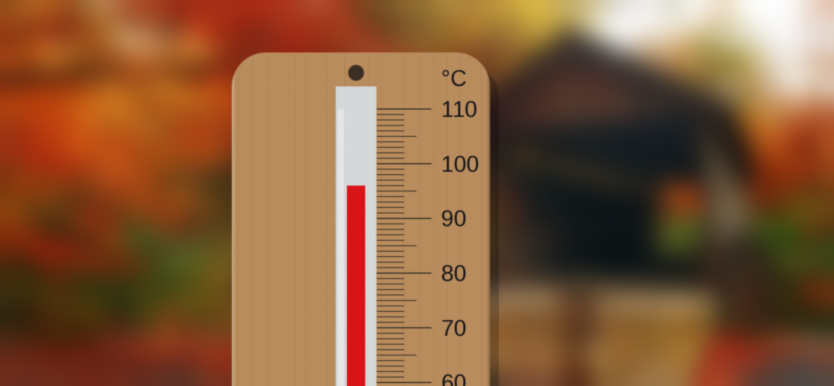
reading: 96,°C
